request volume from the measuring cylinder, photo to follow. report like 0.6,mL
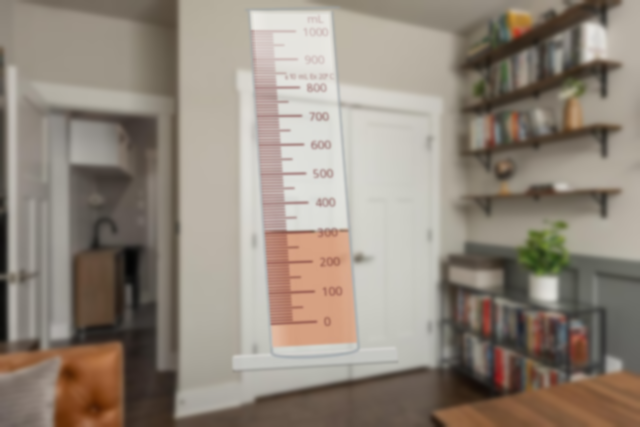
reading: 300,mL
